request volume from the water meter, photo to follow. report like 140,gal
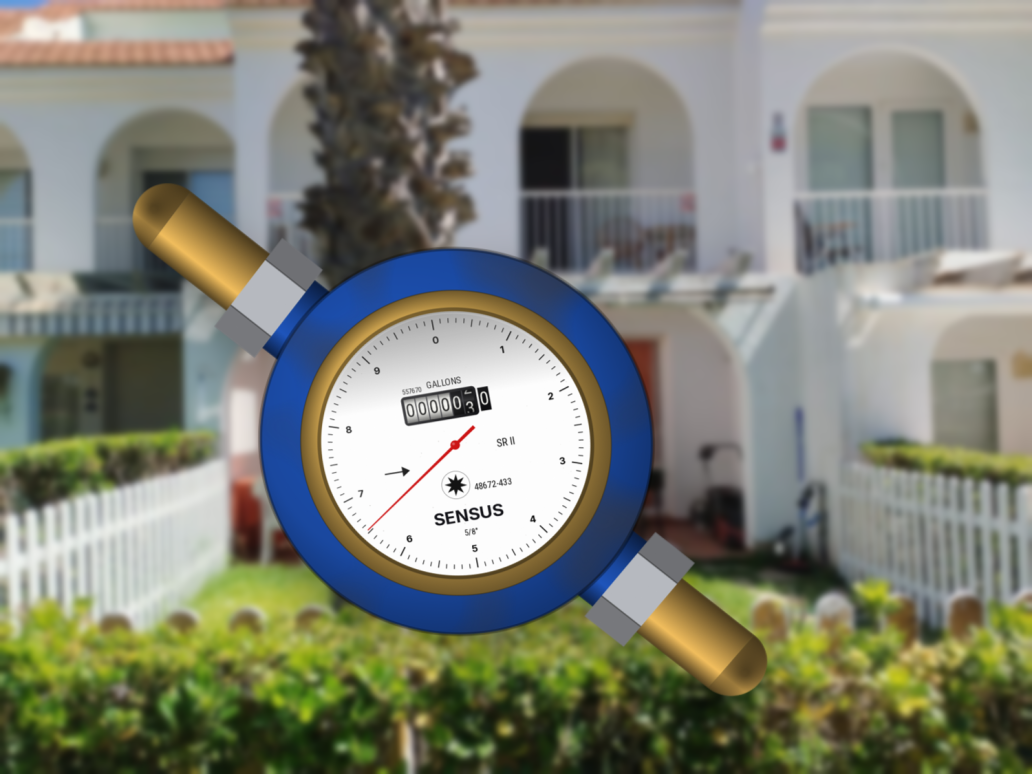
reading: 26.5,gal
